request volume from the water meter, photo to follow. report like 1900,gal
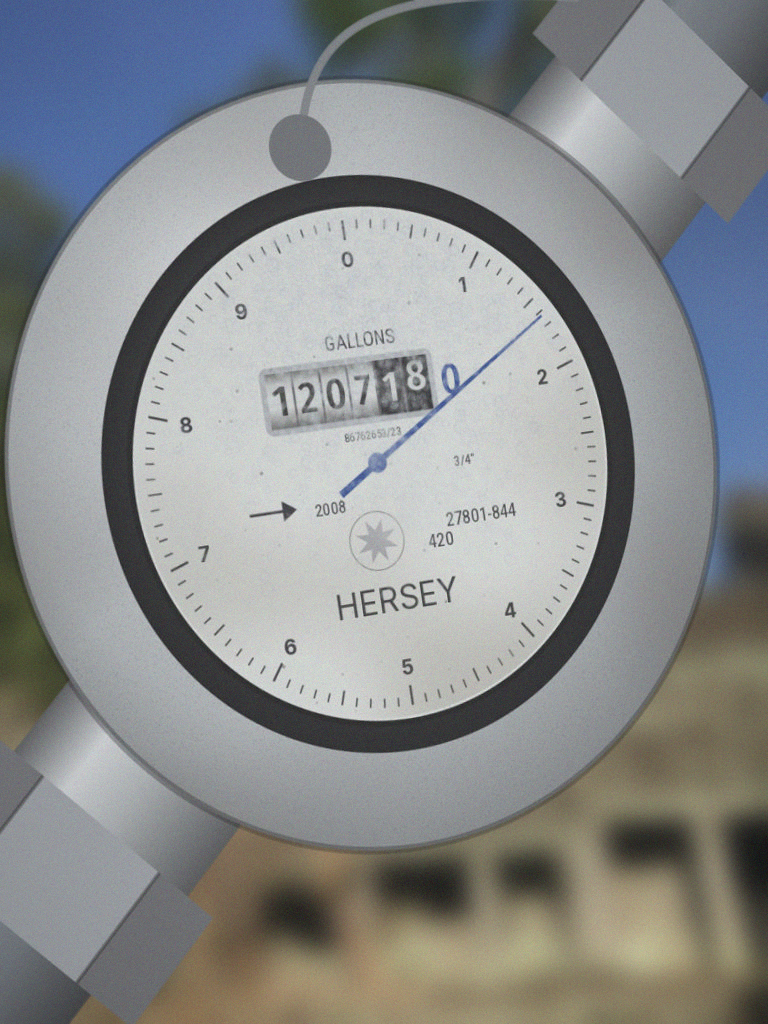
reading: 1207181.6,gal
